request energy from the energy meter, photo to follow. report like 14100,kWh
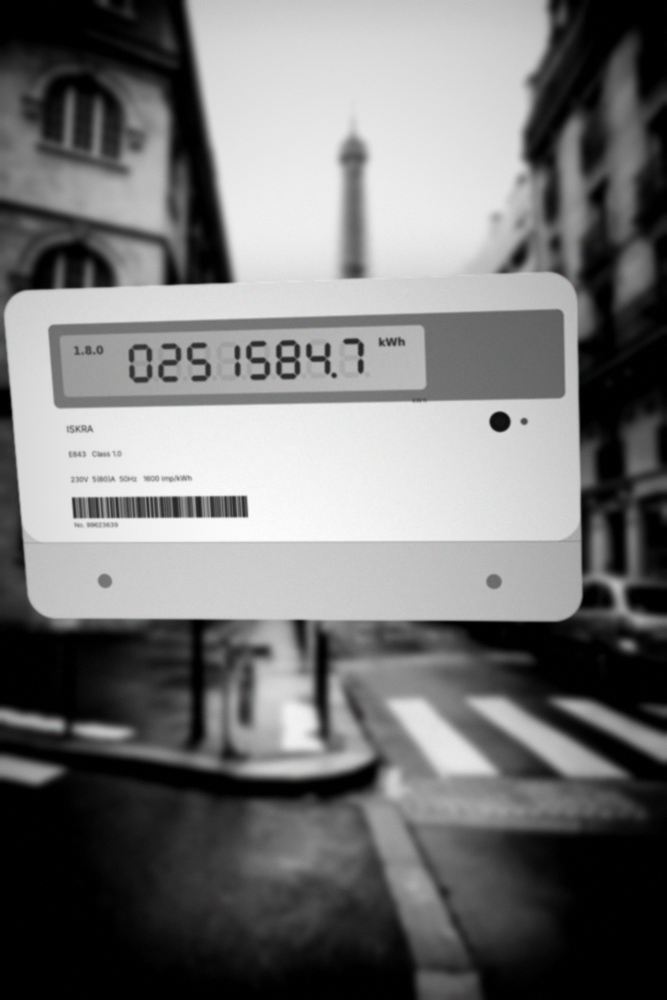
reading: 251584.7,kWh
